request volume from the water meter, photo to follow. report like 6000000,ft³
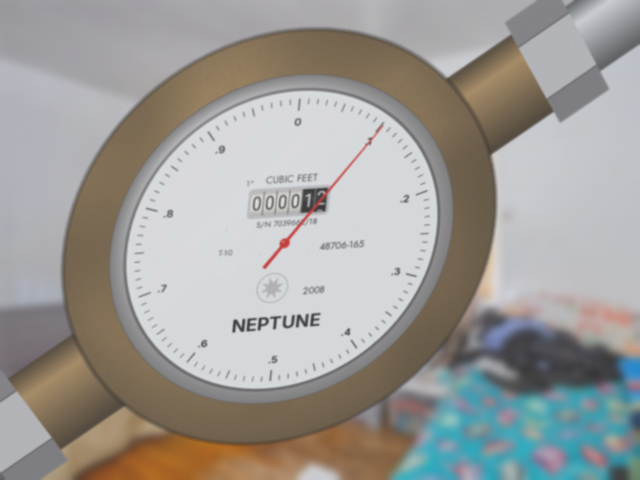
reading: 12.10,ft³
